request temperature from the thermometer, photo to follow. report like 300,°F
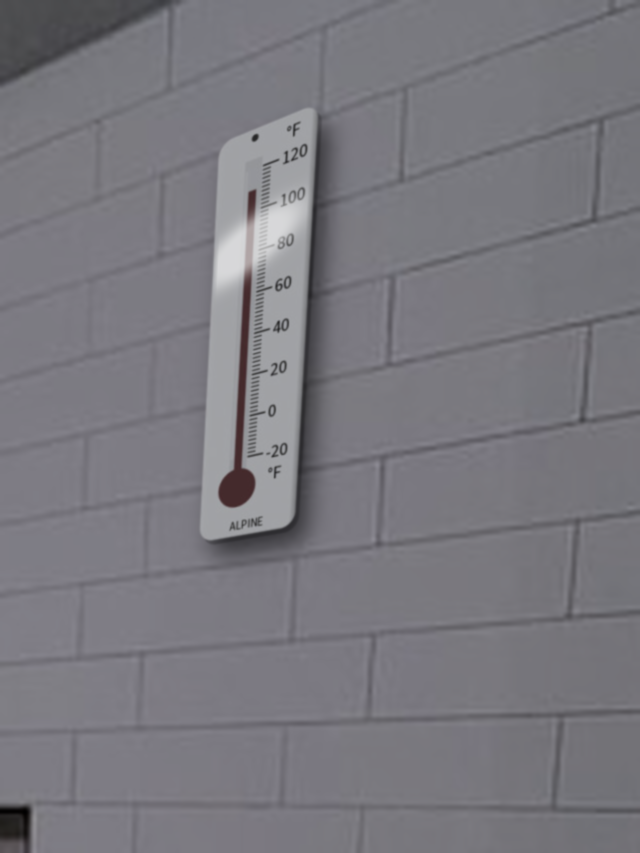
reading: 110,°F
